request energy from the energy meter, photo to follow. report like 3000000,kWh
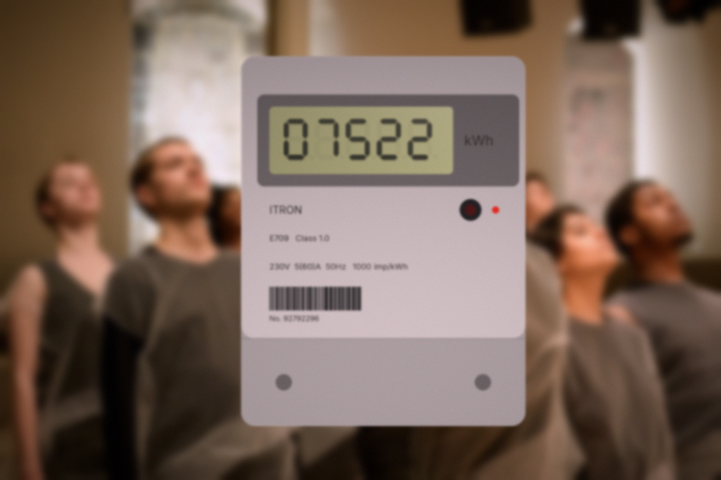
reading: 7522,kWh
